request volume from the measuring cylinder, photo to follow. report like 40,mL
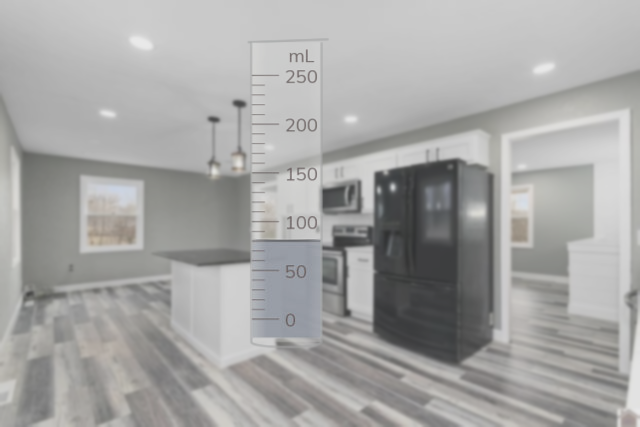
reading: 80,mL
